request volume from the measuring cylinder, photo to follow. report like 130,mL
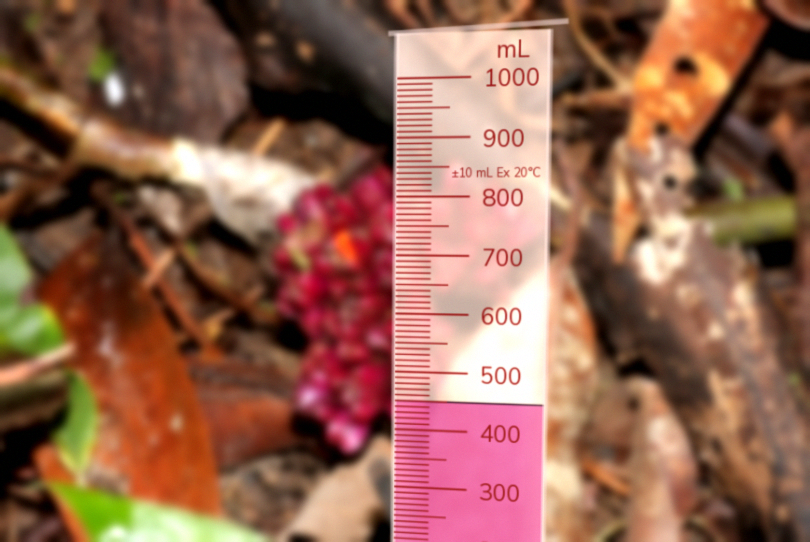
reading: 450,mL
